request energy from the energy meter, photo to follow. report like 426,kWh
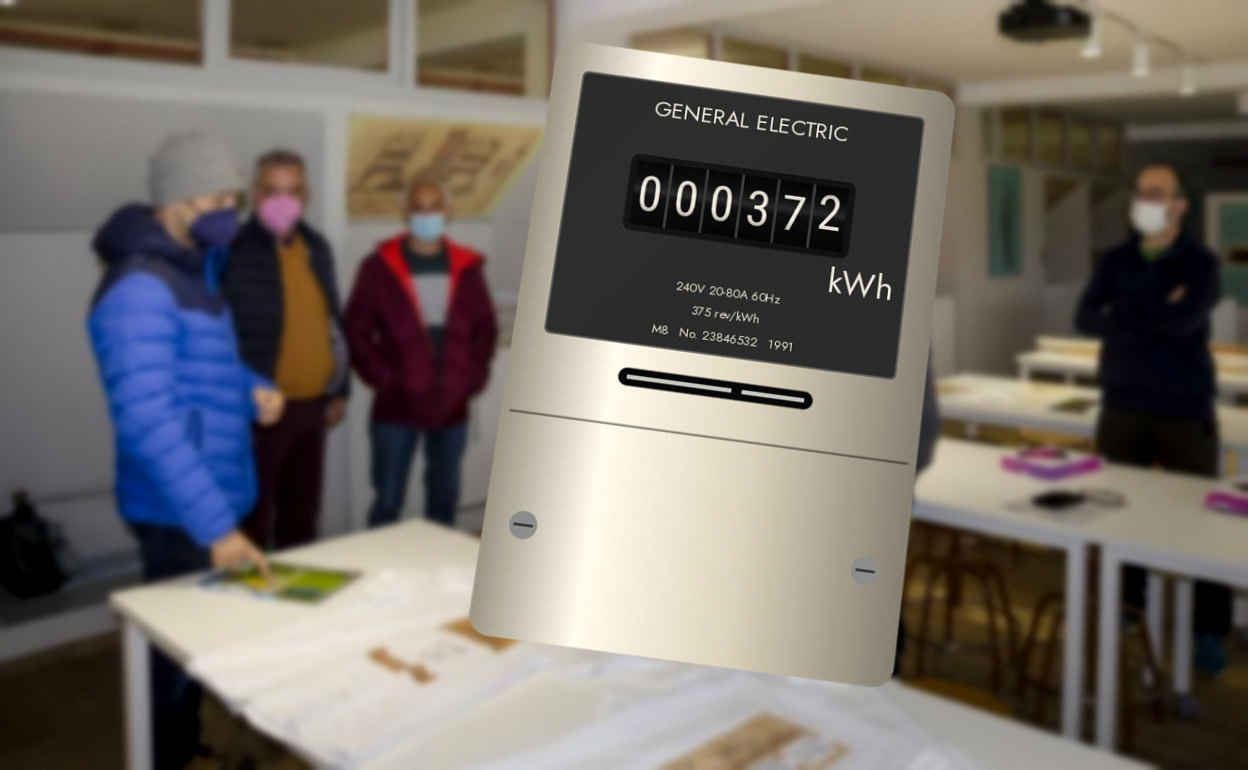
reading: 372,kWh
